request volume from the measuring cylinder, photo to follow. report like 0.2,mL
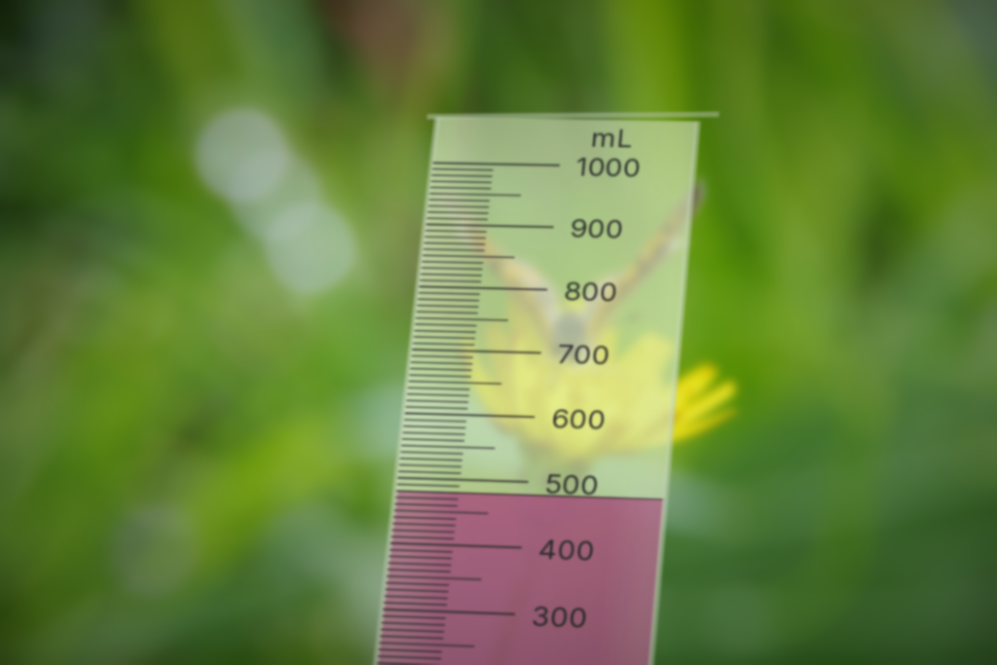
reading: 480,mL
